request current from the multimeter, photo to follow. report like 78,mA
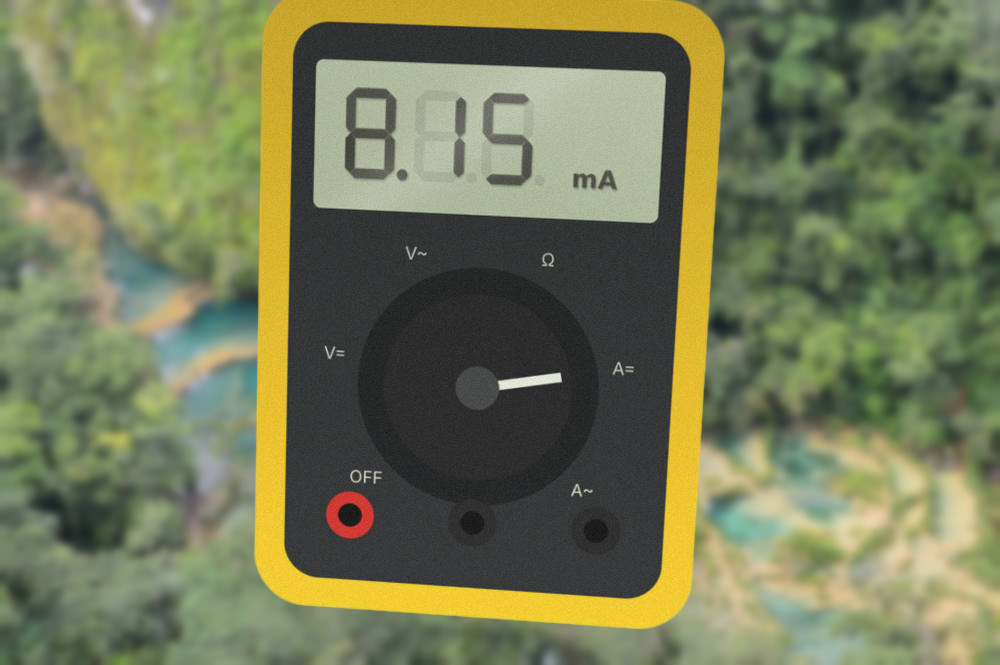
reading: 8.15,mA
